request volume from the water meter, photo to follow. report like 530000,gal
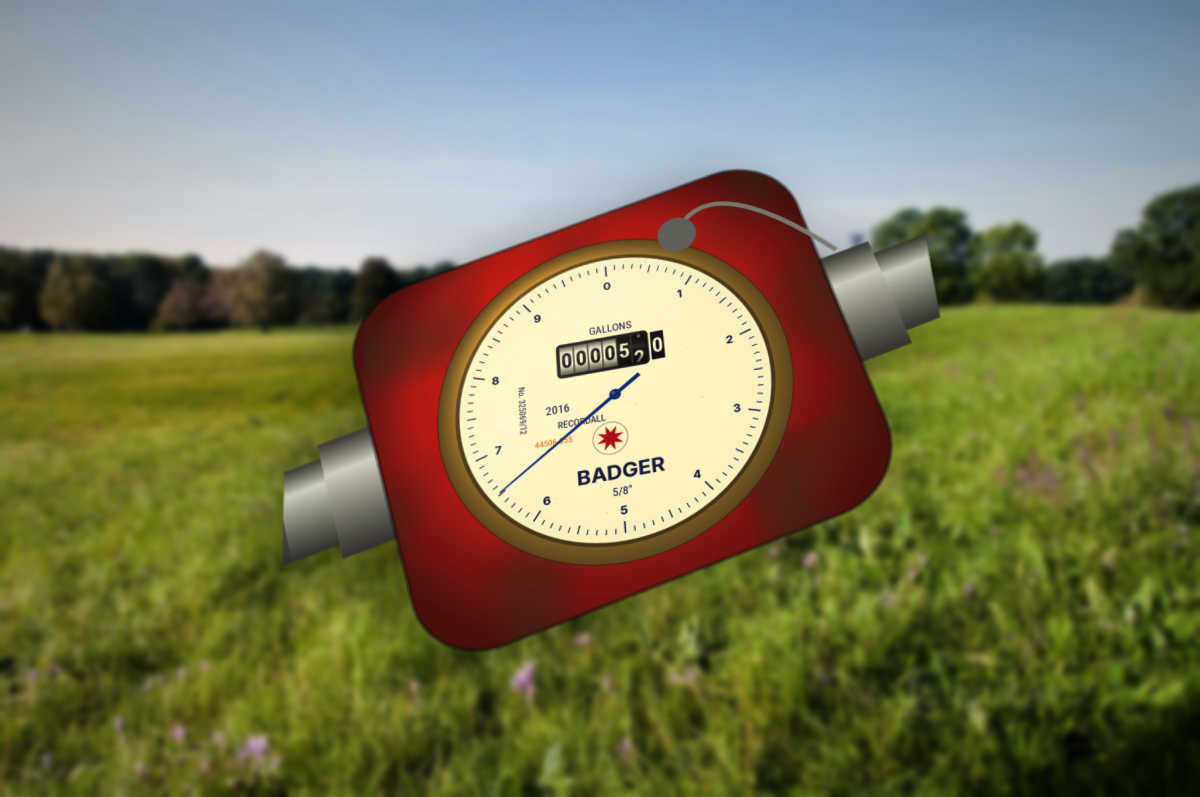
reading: 516.5,gal
